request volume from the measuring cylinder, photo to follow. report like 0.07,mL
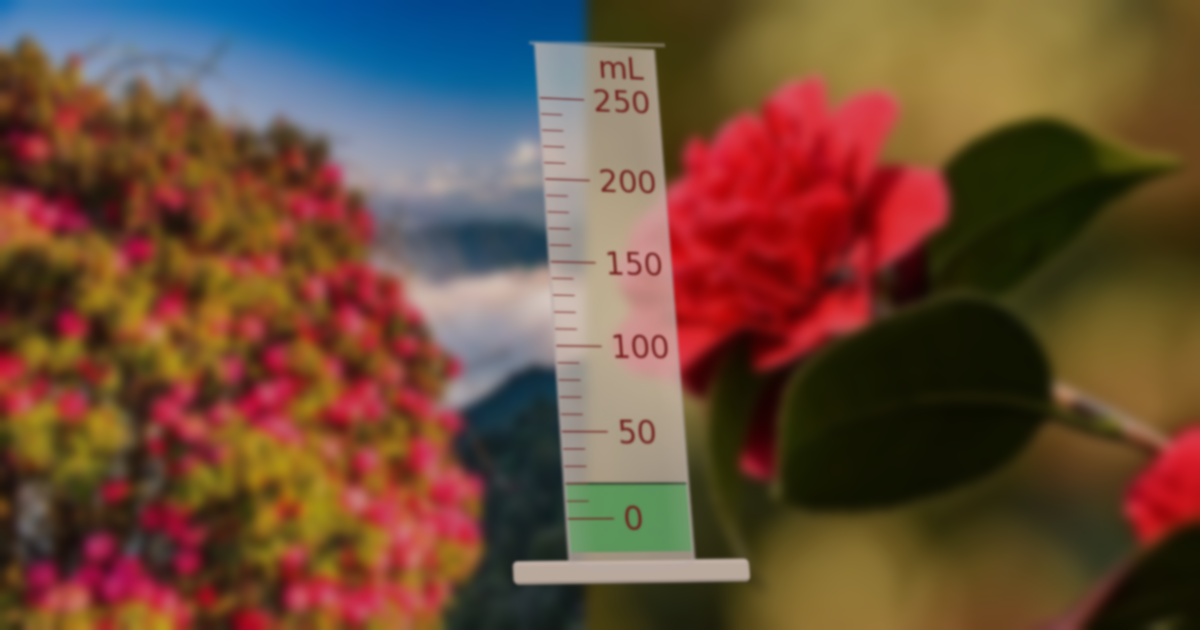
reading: 20,mL
